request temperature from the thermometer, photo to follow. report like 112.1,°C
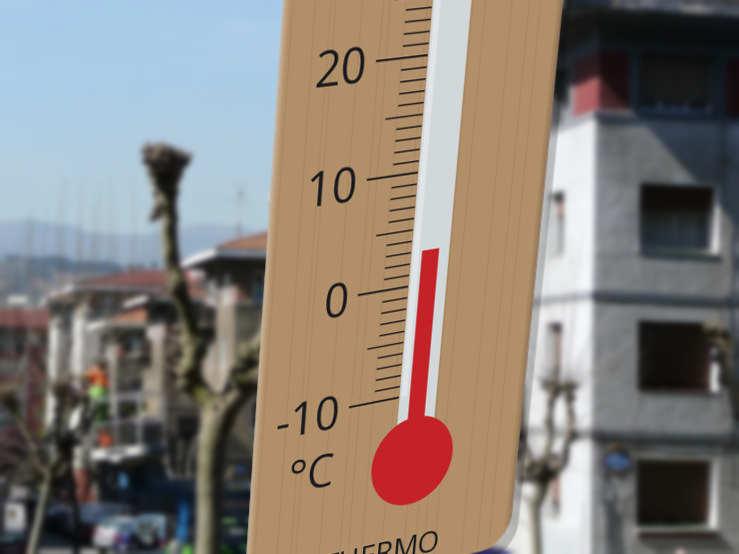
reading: 3,°C
